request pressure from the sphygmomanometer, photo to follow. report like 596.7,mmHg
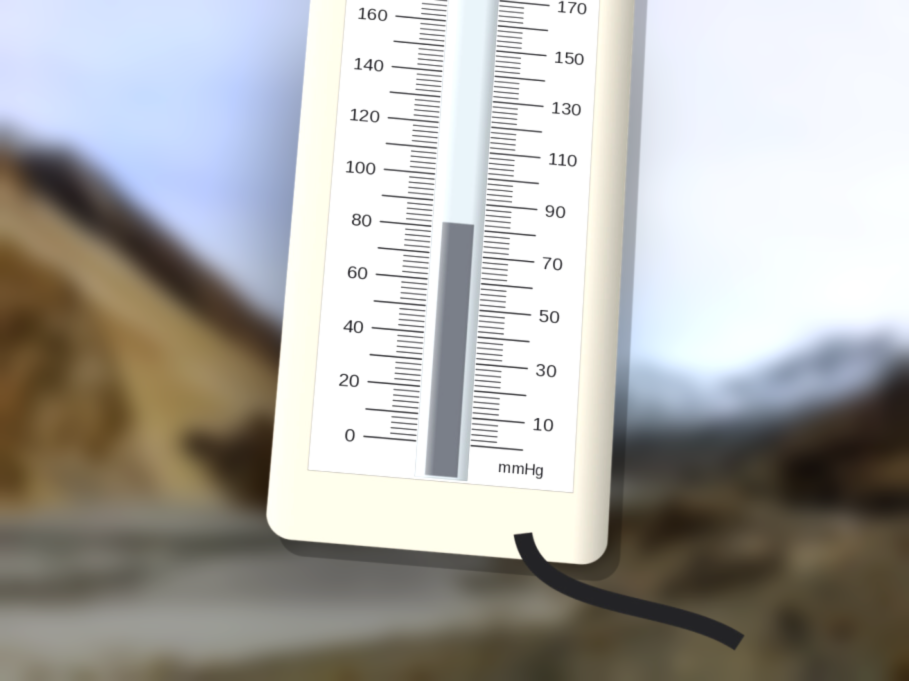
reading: 82,mmHg
